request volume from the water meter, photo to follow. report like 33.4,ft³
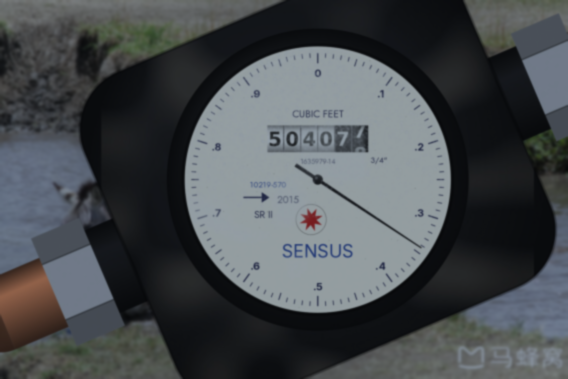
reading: 504077.34,ft³
